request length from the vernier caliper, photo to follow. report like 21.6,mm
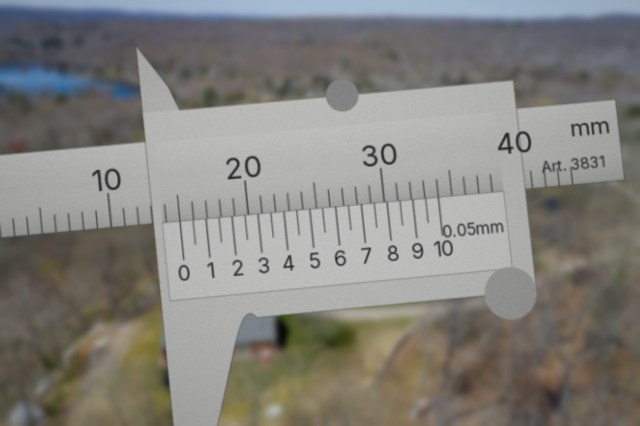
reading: 15.0,mm
